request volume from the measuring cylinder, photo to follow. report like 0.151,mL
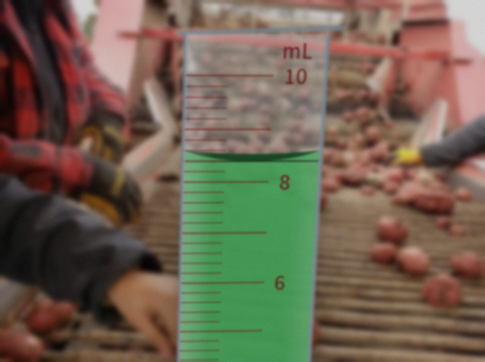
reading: 8.4,mL
